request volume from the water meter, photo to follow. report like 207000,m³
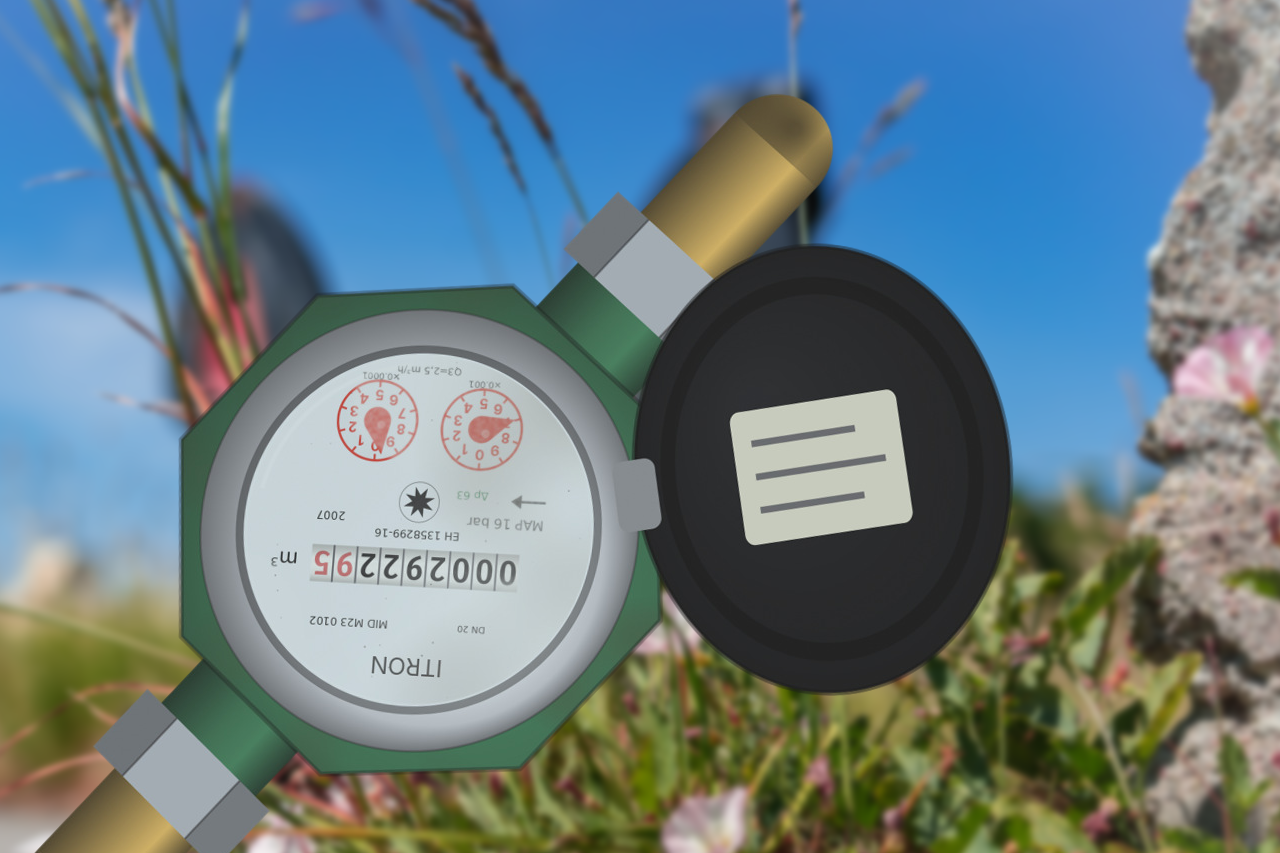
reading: 2922.9569,m³
